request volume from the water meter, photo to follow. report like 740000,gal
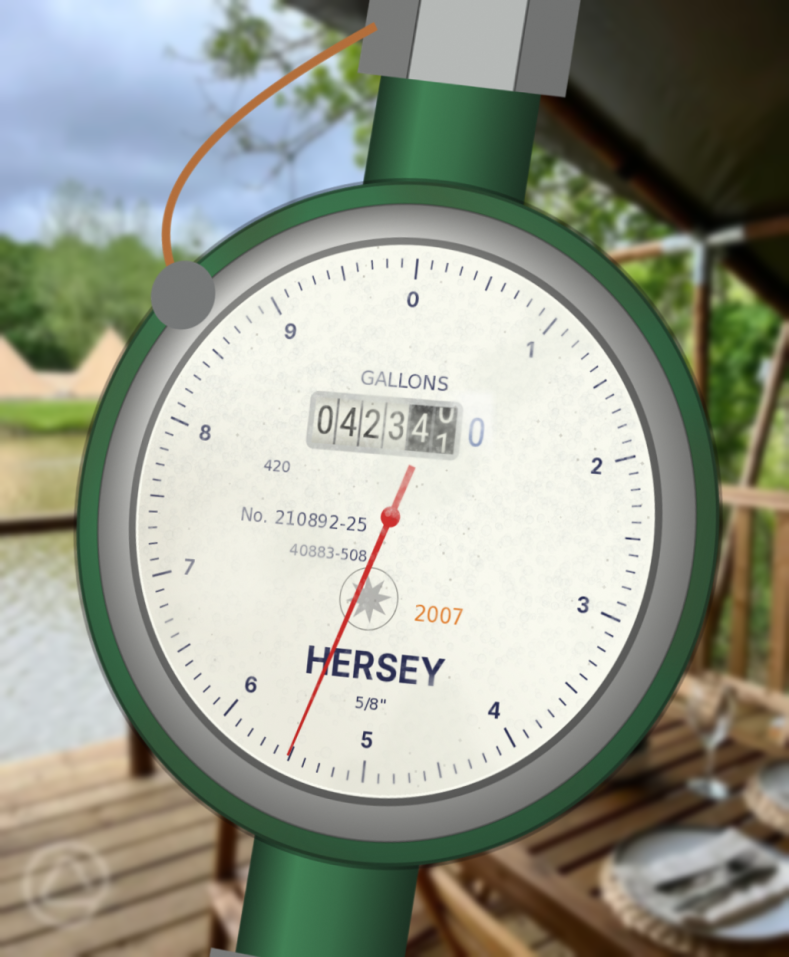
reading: 423405.5,gal
